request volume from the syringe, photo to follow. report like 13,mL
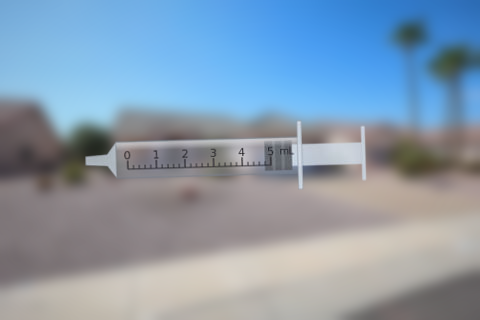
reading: 4.8,mL
